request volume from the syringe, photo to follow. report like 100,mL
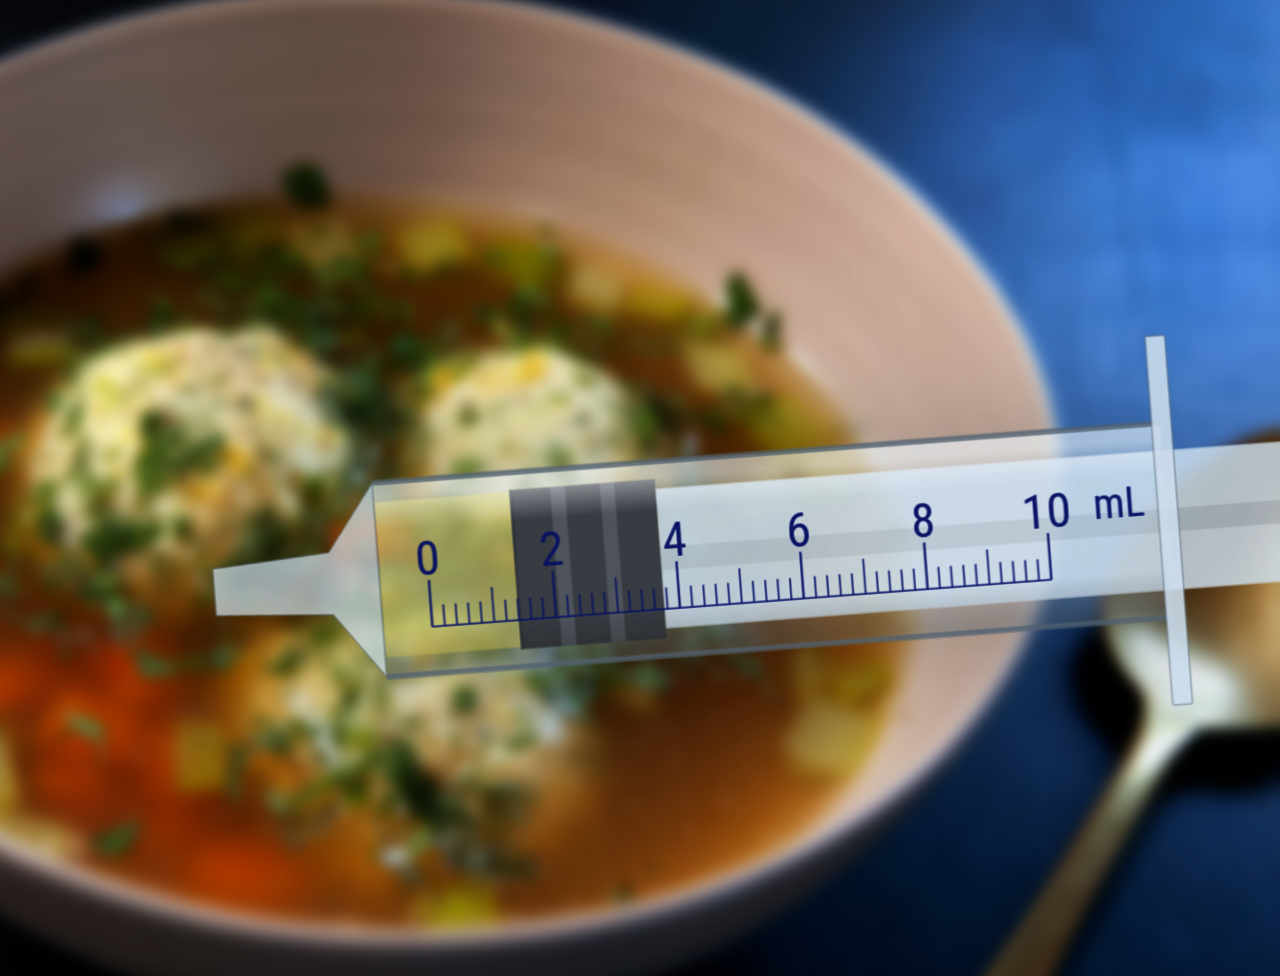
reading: 1.4,mL
